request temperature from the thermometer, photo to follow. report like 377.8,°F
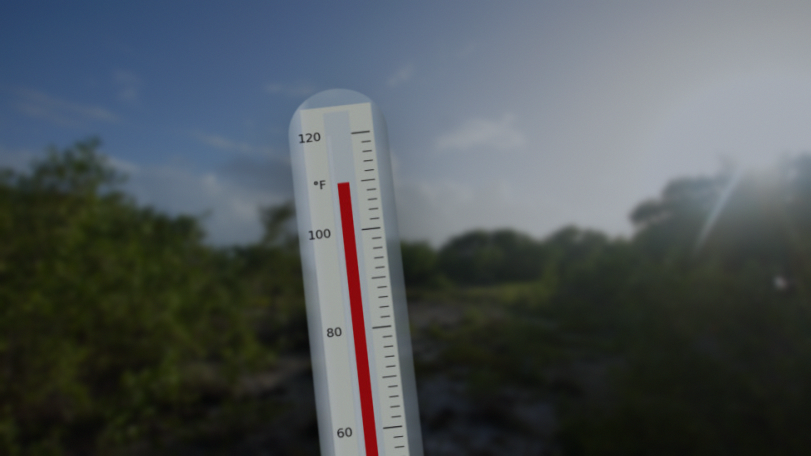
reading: 110,°F
